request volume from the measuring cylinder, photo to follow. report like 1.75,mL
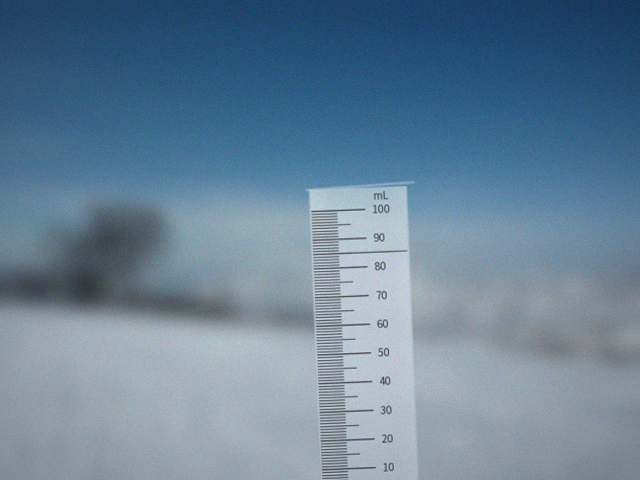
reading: 85,mL
